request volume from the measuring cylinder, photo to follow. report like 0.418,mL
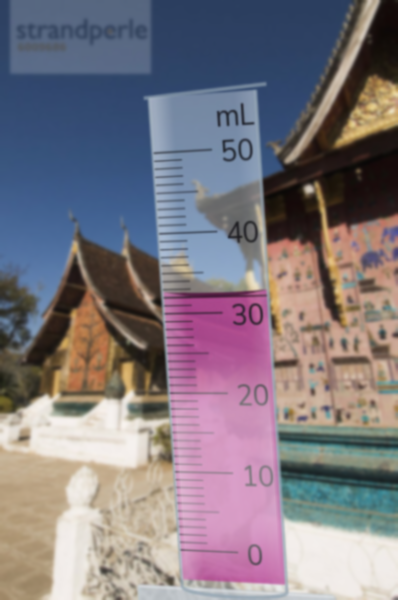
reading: 32,mL
